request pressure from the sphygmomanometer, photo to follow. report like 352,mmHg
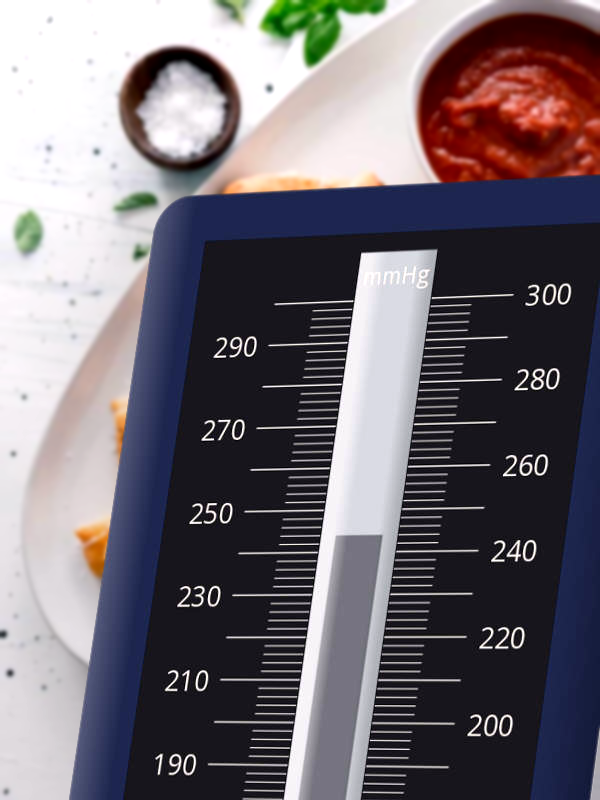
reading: 244,mmHg
